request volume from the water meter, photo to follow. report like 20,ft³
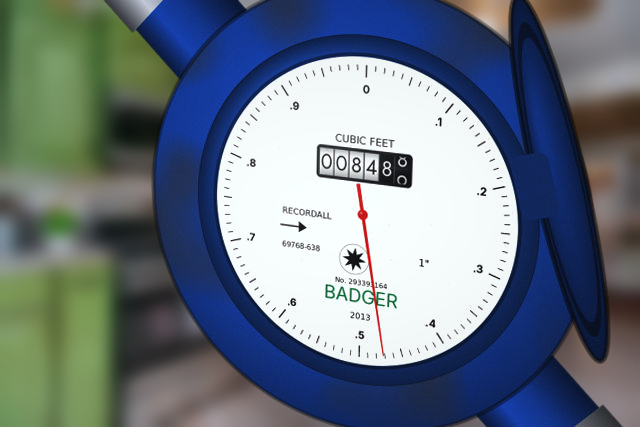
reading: 8488.47,ft³
